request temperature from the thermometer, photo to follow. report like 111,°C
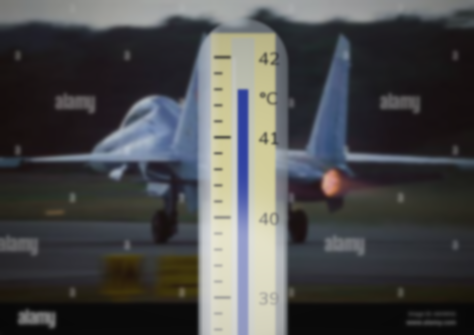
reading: 41.6,°C
